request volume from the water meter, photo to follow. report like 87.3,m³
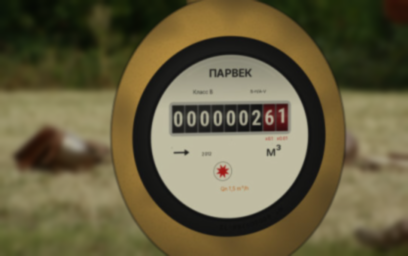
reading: 2.61,m³
